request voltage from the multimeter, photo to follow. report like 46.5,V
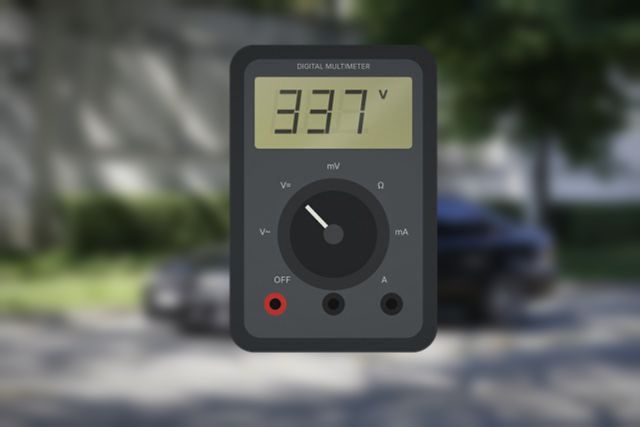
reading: 337,V
